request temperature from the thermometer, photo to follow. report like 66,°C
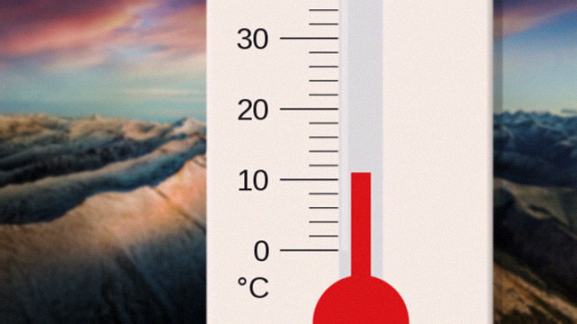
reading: 11,°C
